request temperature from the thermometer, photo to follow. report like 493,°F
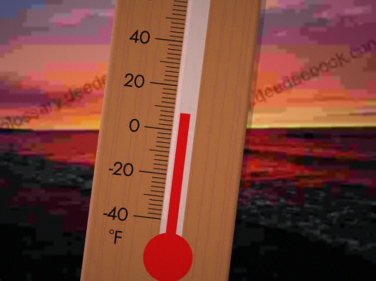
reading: 8,°F
